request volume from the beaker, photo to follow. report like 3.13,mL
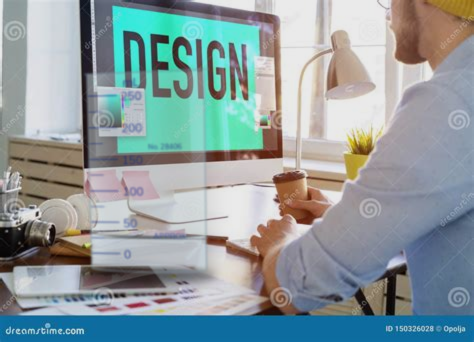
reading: 25,mL
